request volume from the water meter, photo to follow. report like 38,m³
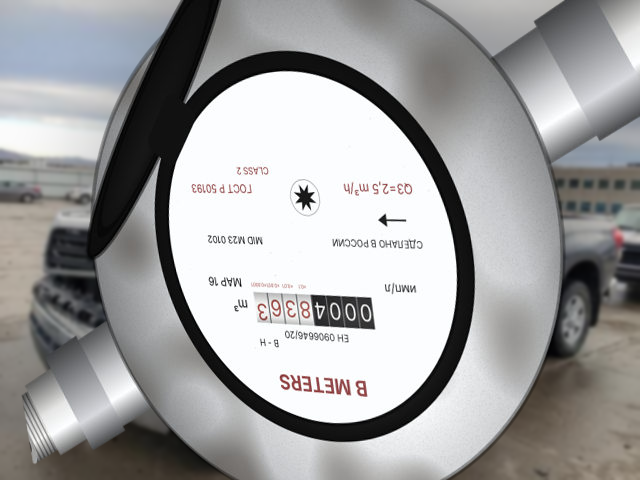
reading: 4.8363,m³
